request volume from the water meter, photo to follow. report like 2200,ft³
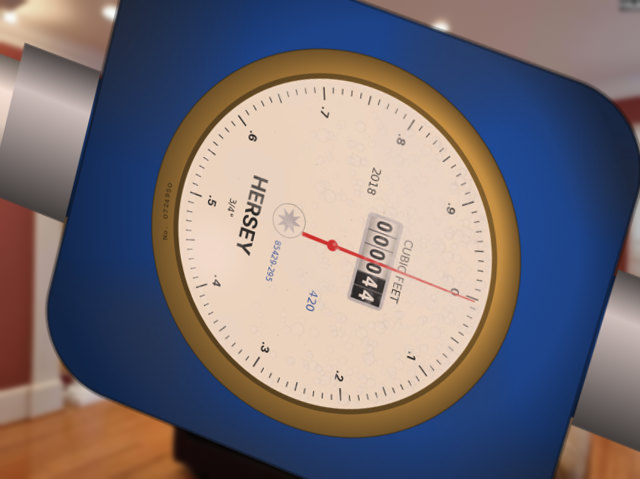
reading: 44.00,ft³
